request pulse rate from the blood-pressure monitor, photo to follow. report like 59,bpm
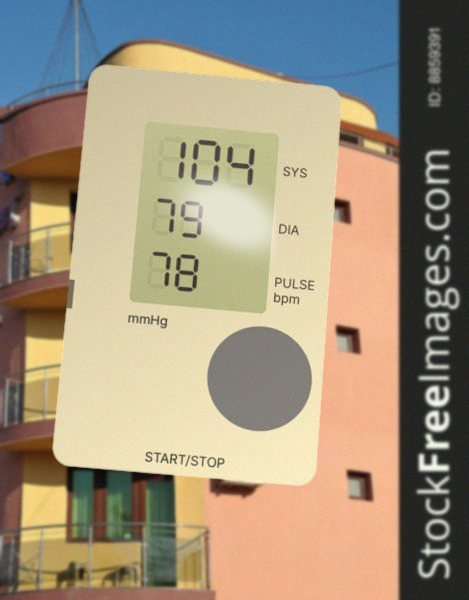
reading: 78,bpm
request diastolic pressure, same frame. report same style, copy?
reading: 79,mmHg
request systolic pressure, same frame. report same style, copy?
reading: 104,mmHg
